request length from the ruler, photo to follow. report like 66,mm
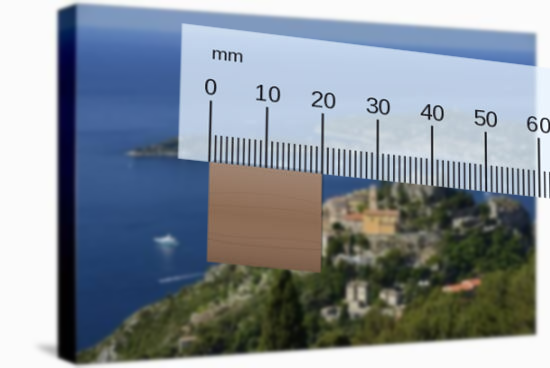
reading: 20,mm
